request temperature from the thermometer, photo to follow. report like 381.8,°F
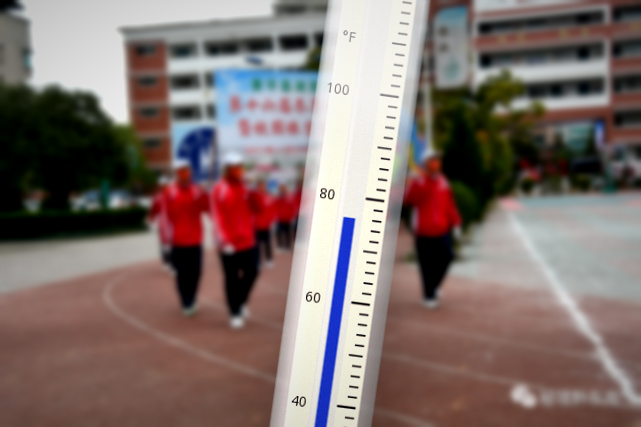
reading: 76,°F
